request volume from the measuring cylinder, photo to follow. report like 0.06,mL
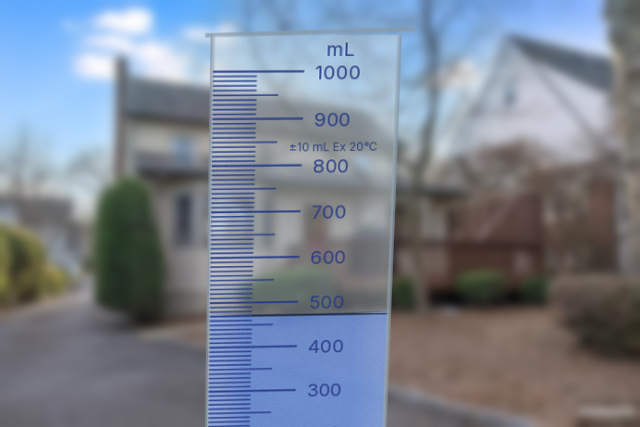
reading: 470,mL
